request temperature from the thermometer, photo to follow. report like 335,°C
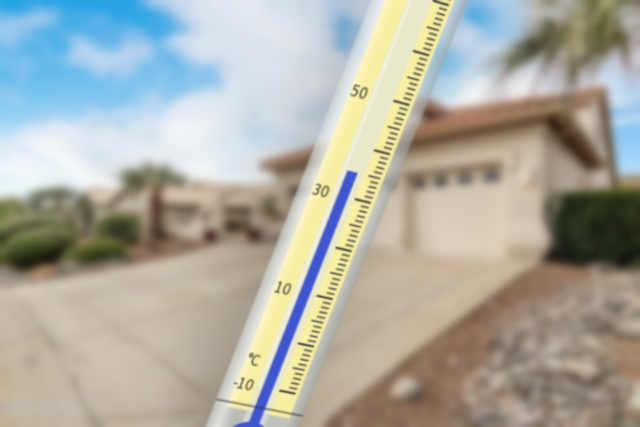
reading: 35,°C
